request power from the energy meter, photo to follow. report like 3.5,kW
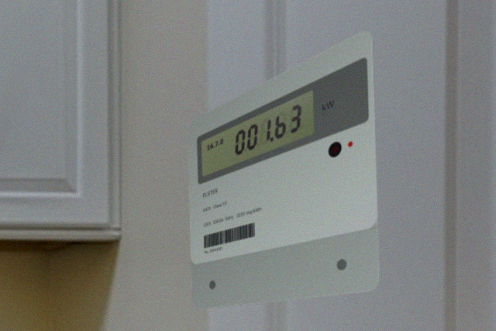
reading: 1.63,kW
